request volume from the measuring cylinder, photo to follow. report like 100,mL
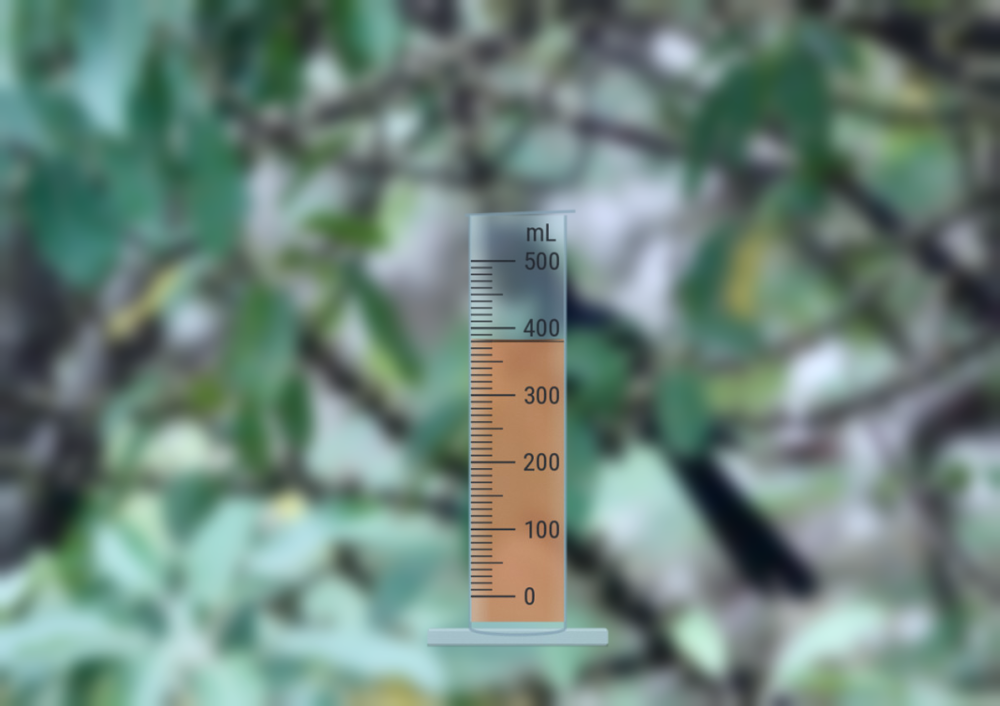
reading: 380,mL
